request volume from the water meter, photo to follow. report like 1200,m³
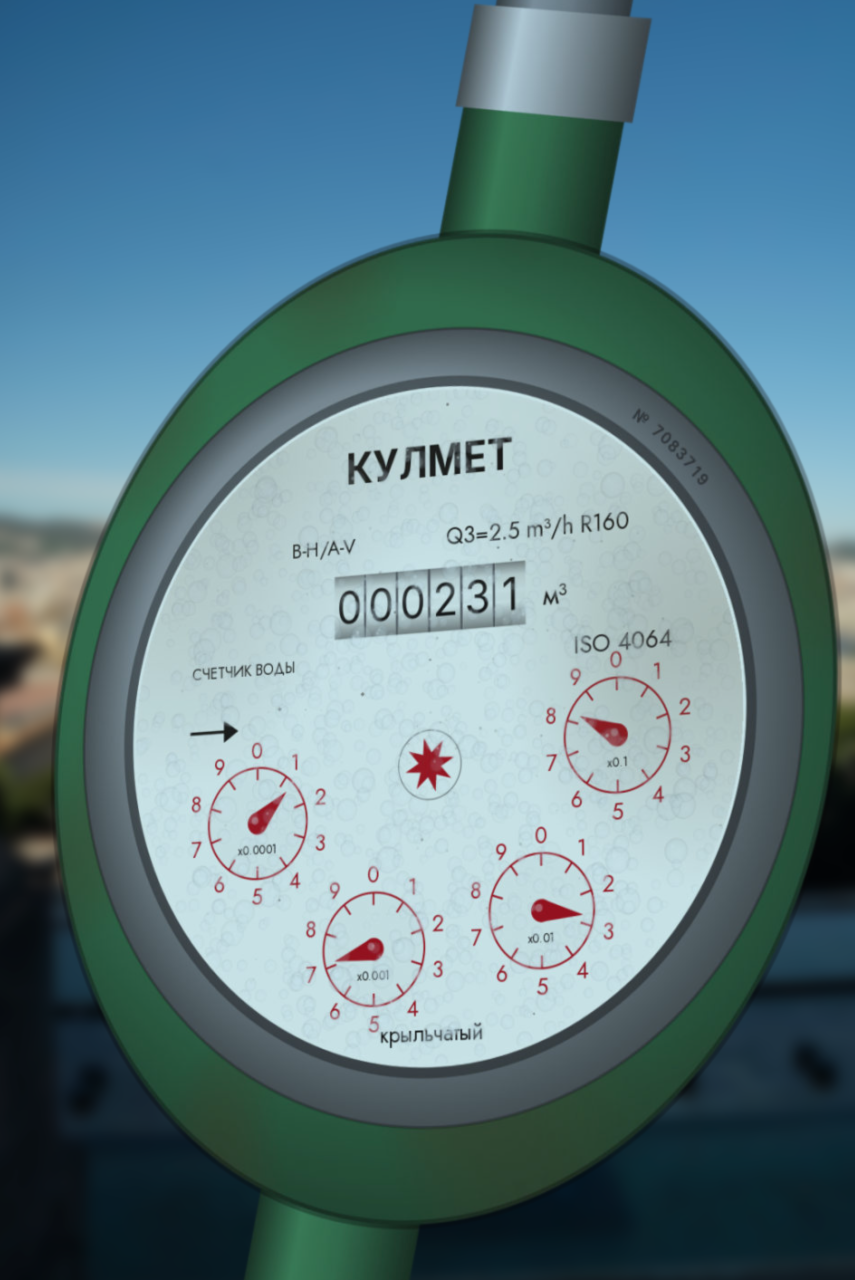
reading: 231.8271,m³
